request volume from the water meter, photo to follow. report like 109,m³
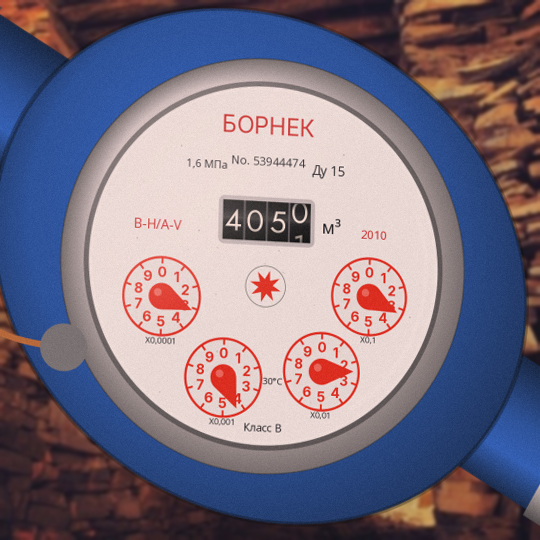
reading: 4050.3243,m³
